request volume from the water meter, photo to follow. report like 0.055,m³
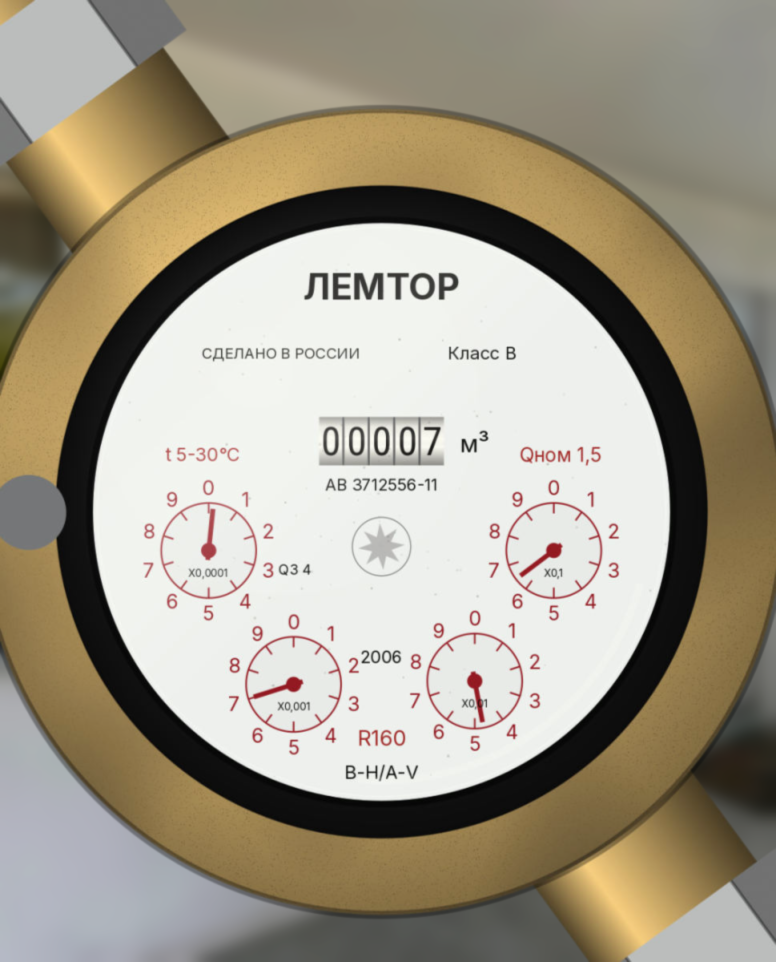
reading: 7.6470,m³
